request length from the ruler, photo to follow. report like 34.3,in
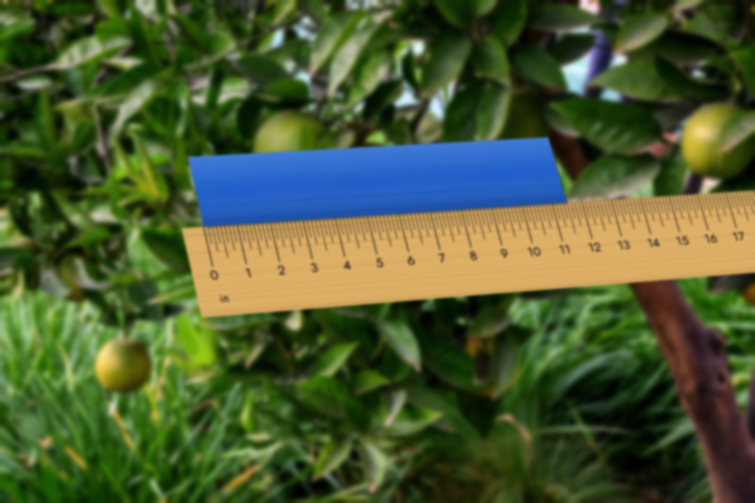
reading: 11.5,in
